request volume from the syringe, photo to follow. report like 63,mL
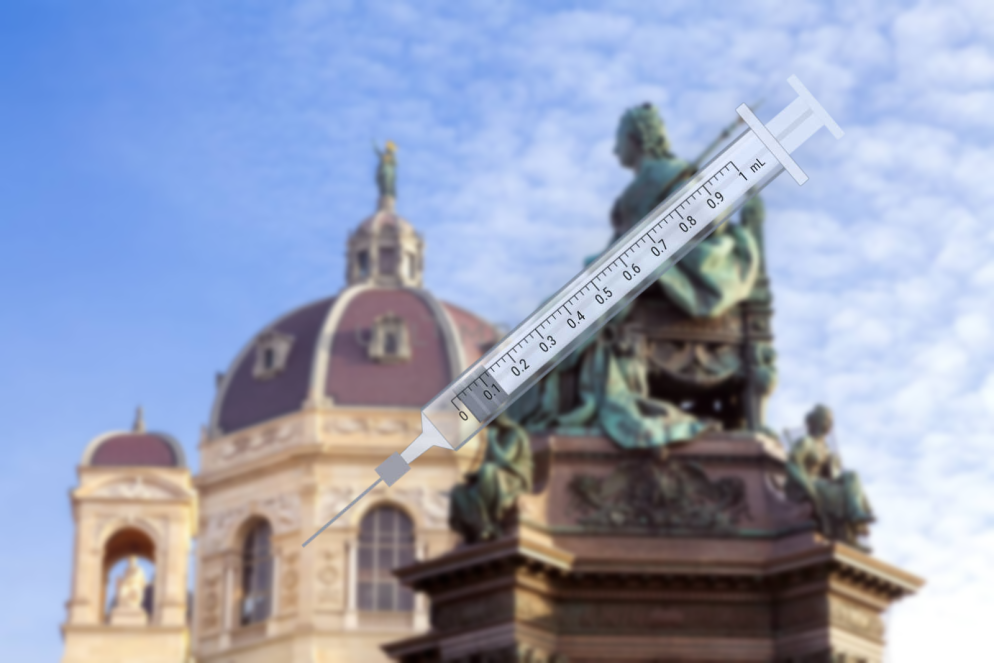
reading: 0.02,mL
